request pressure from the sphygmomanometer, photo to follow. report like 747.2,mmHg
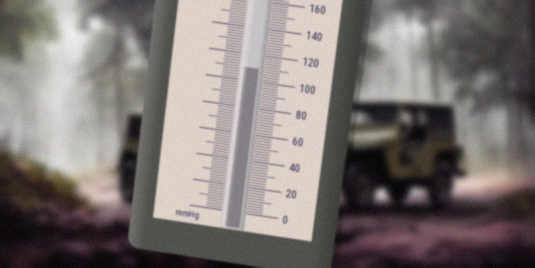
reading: 110,mmHg
